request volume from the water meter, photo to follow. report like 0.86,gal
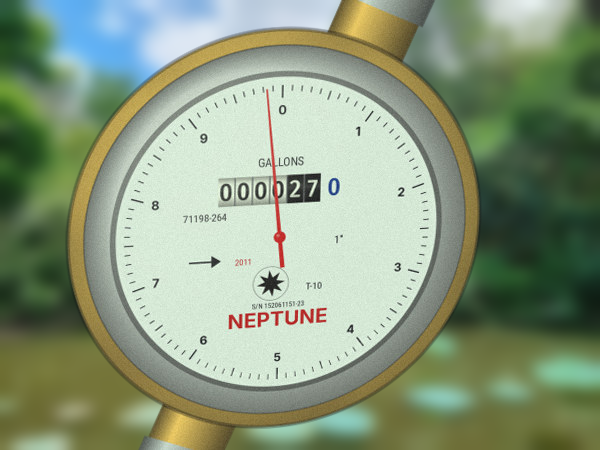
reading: 269.8,gal
